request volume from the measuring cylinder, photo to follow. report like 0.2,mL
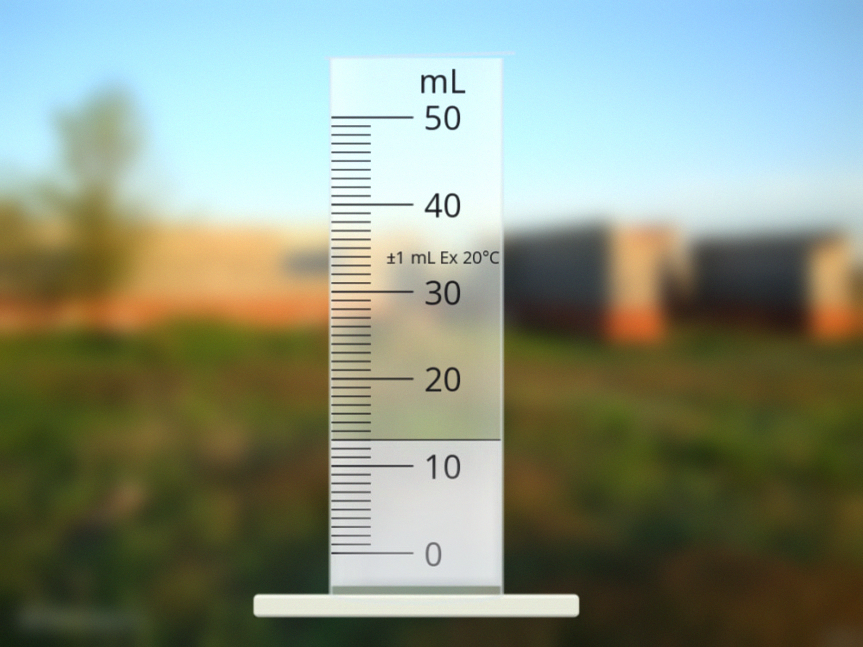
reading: 13,mL
